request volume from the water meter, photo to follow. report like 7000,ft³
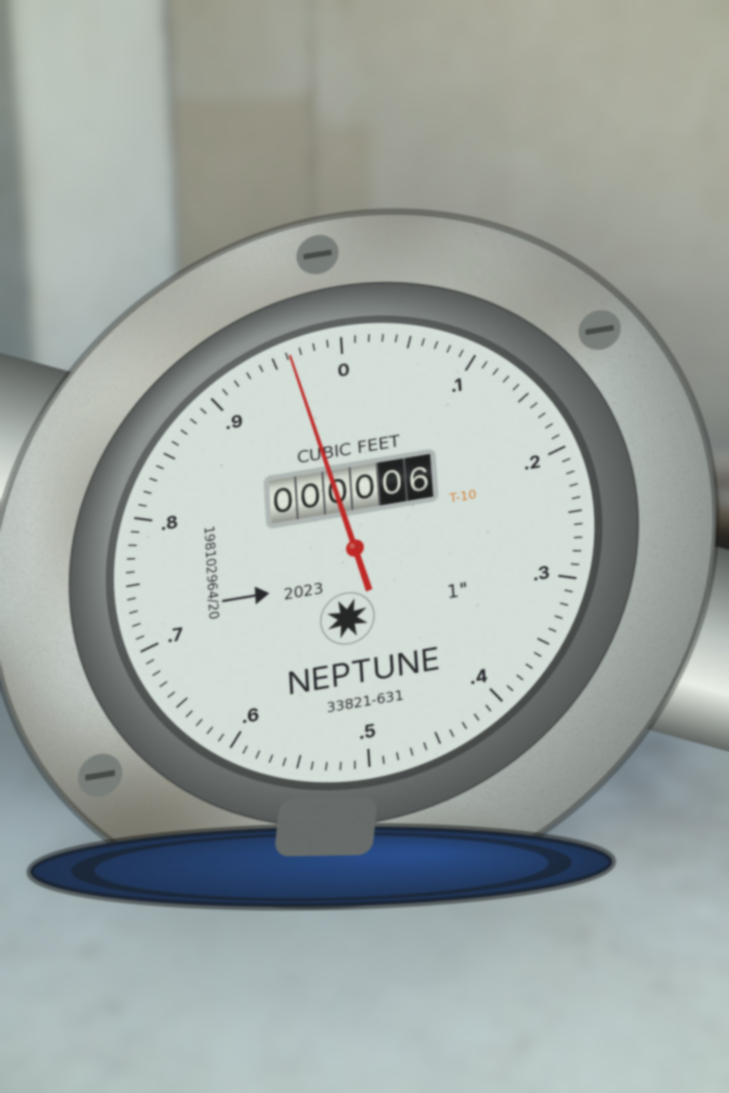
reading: 5.96,ft³
